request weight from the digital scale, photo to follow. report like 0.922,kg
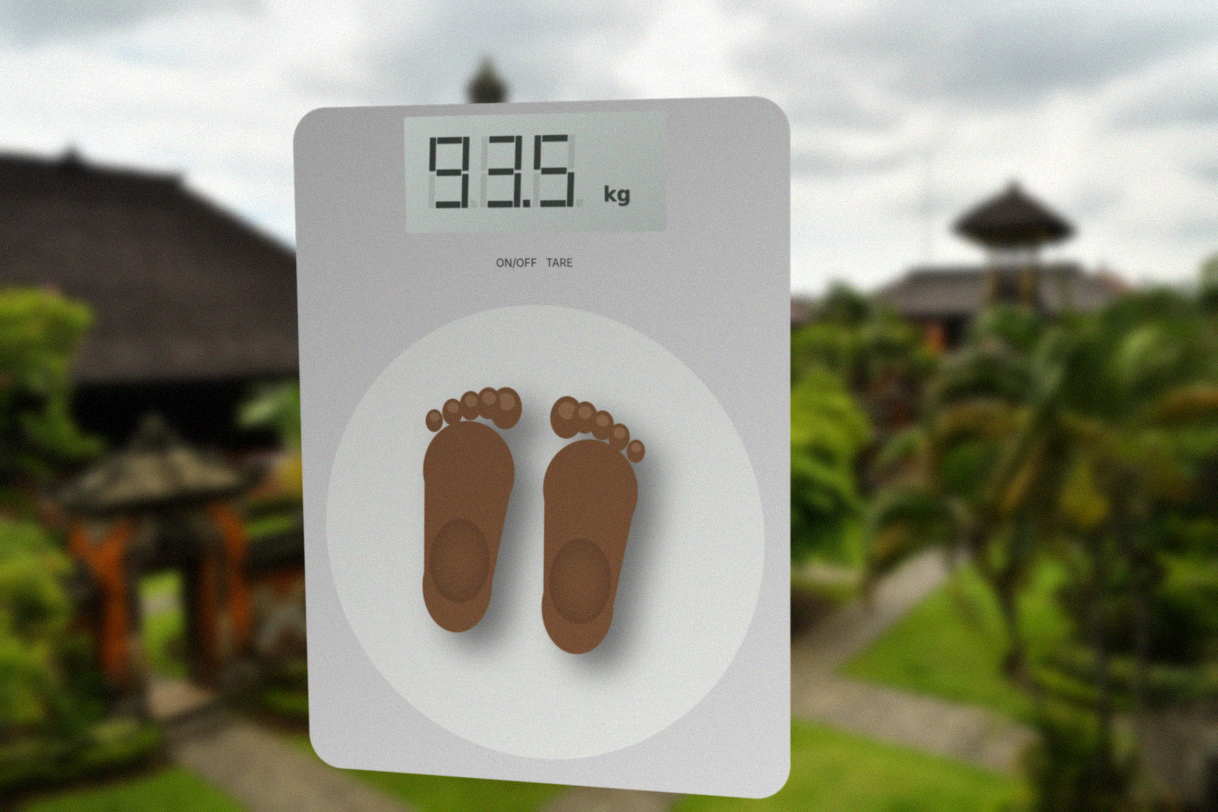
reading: 93.5,kg
